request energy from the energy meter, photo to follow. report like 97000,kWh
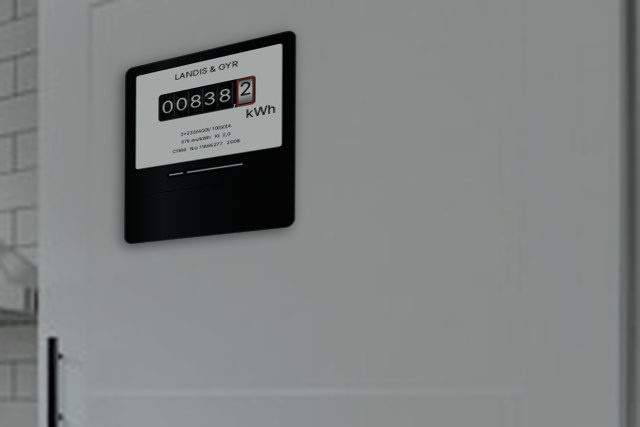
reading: 838.2,kWh
